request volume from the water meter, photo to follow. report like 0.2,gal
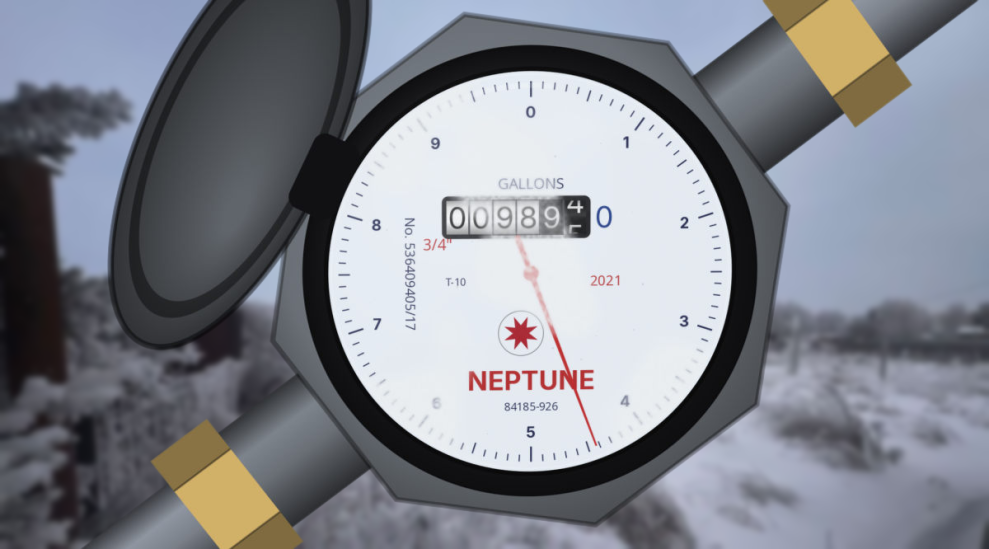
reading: 98944.4,gal
